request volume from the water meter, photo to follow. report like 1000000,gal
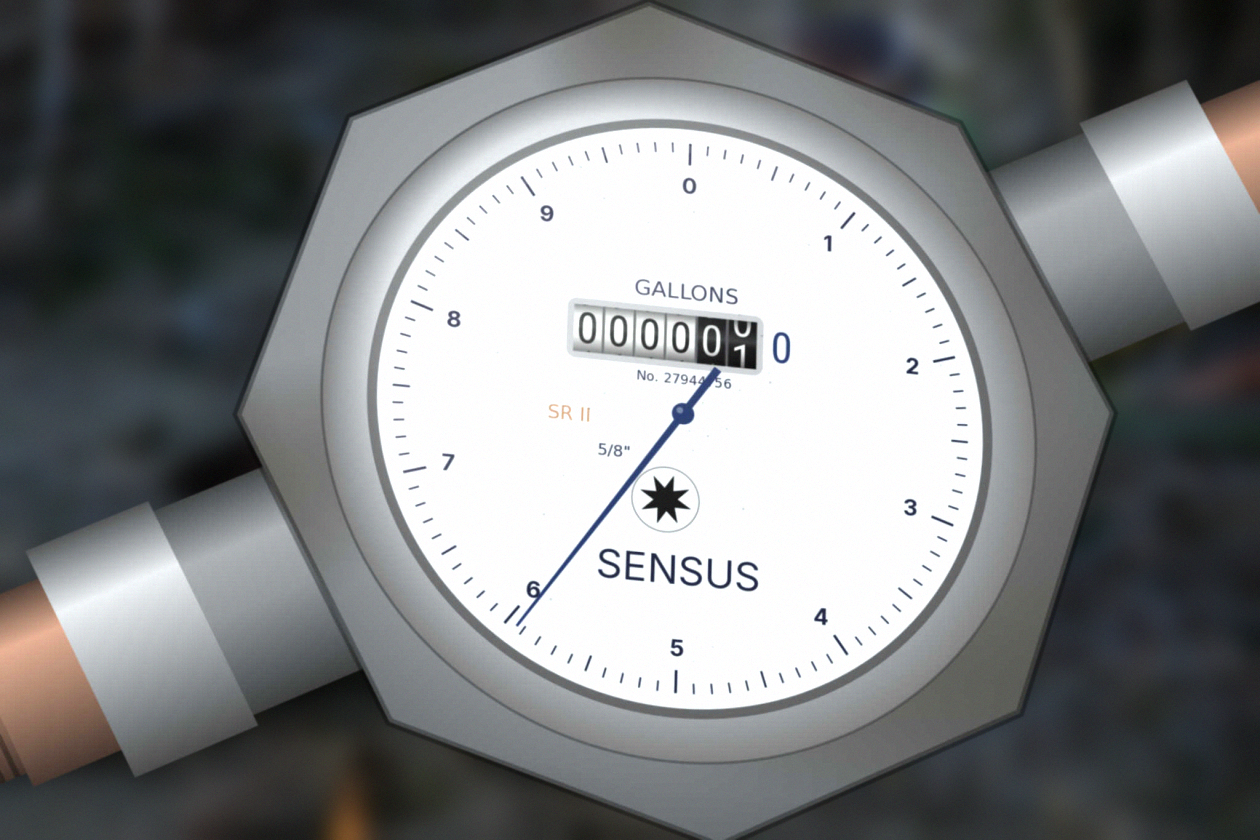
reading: 5.9,gal
